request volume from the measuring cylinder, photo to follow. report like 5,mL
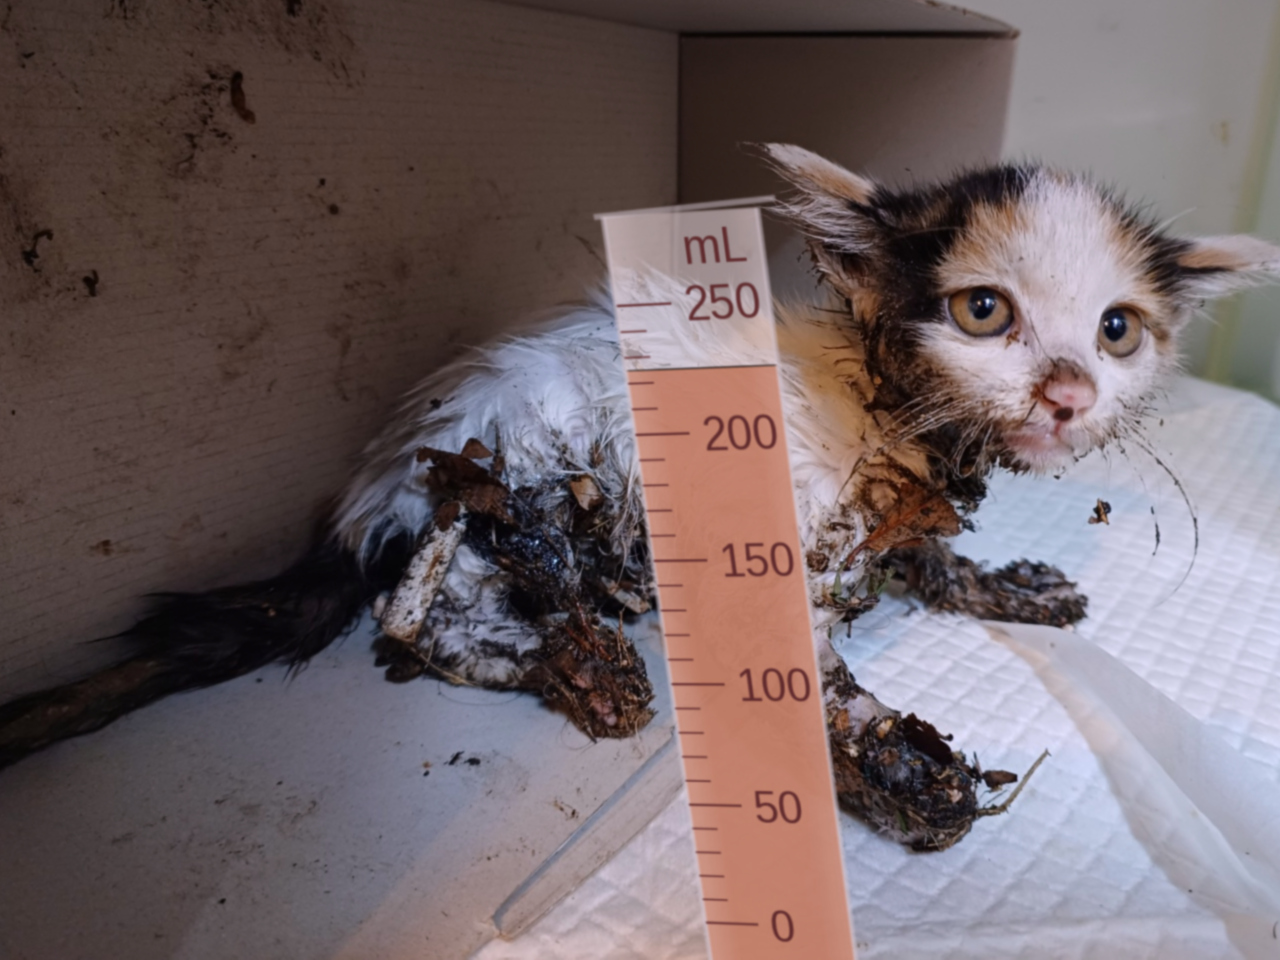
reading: 225,mL
